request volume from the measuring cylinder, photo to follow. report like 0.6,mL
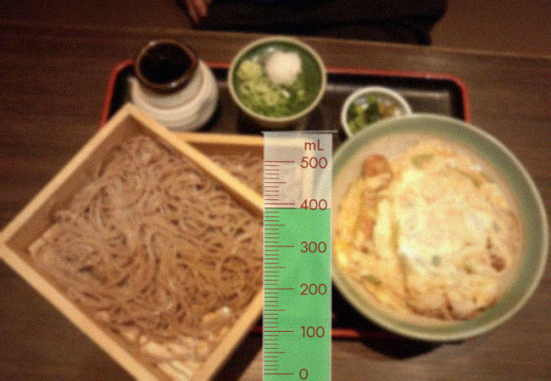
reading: 390,mL
